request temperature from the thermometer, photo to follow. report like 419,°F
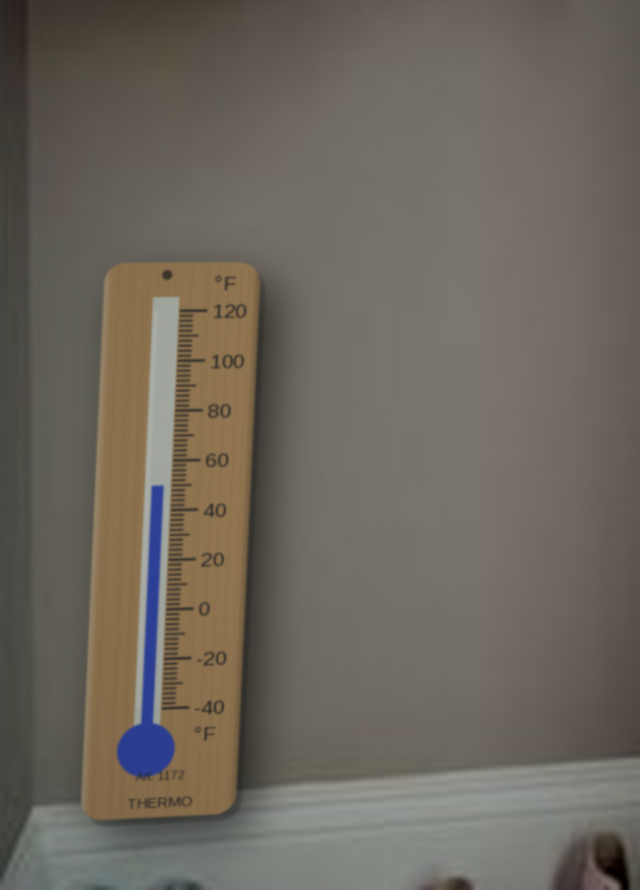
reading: 50,°F
